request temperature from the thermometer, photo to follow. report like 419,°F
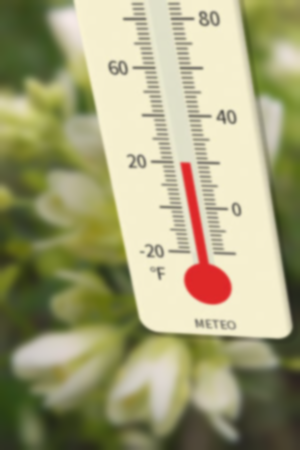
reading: 20,°F
